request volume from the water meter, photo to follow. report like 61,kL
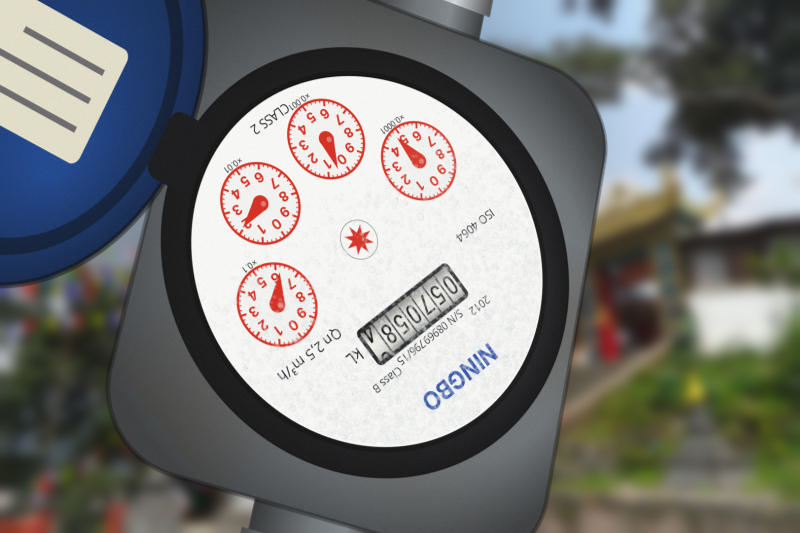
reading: 570583.6204,kL
